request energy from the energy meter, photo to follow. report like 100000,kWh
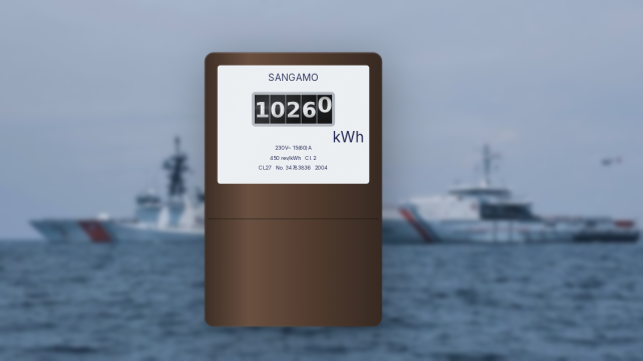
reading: 10260,kWh
